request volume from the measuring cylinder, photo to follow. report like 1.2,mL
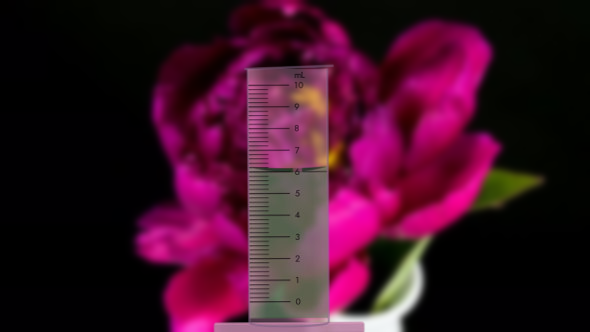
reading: 6,mL
